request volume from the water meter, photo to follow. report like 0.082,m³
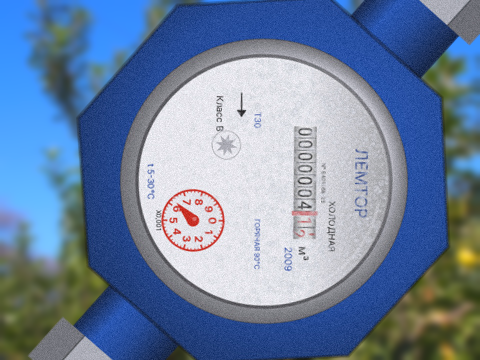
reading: 4.116,m³
